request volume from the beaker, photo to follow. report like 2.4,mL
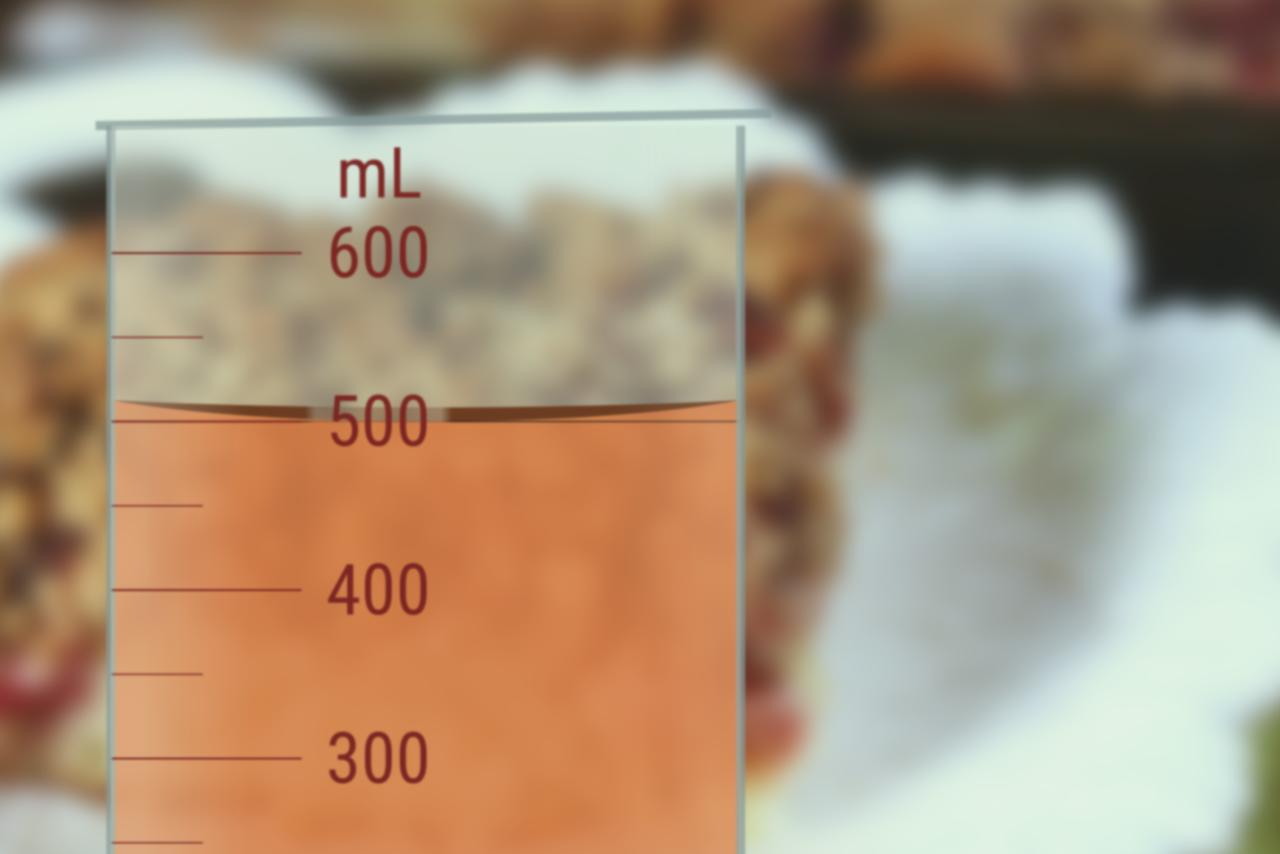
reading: 500,mL
